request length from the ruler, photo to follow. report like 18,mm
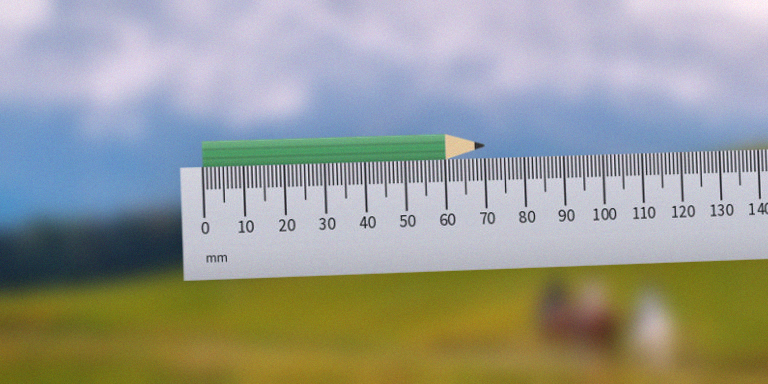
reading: 70,mm
